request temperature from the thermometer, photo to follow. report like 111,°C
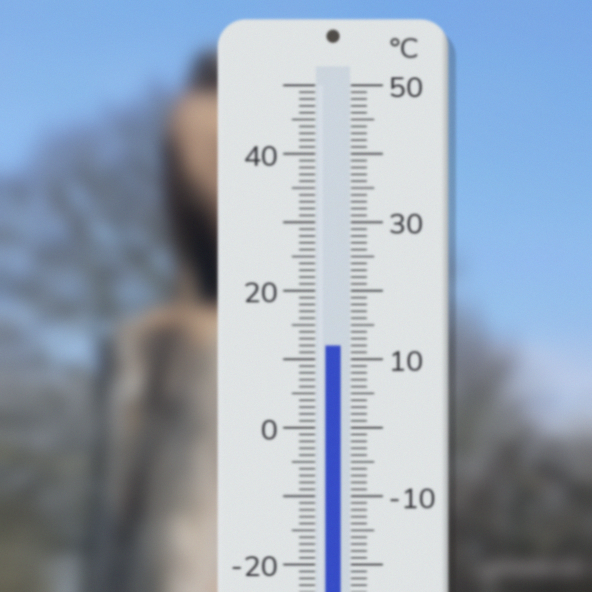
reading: 12,°C
